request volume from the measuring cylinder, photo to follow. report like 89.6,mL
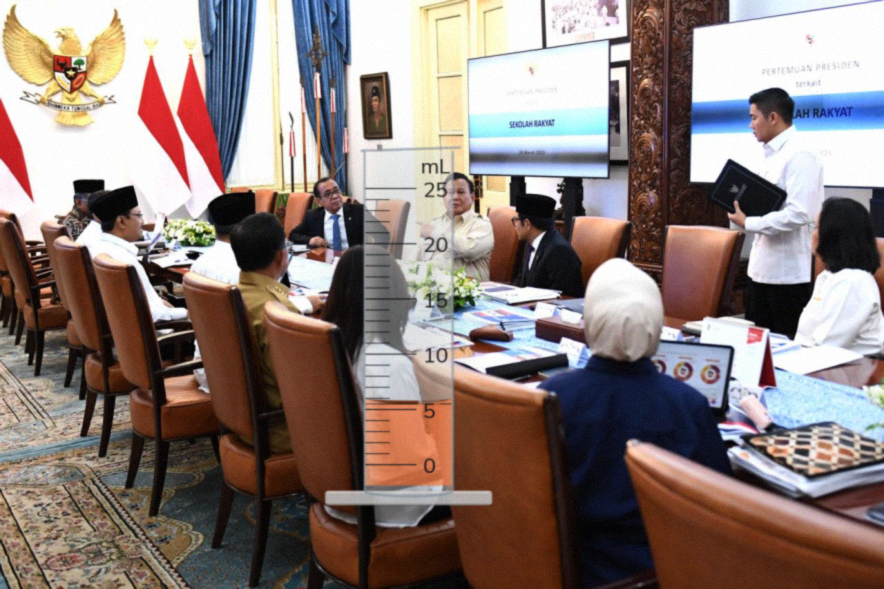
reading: 5.5,mL
